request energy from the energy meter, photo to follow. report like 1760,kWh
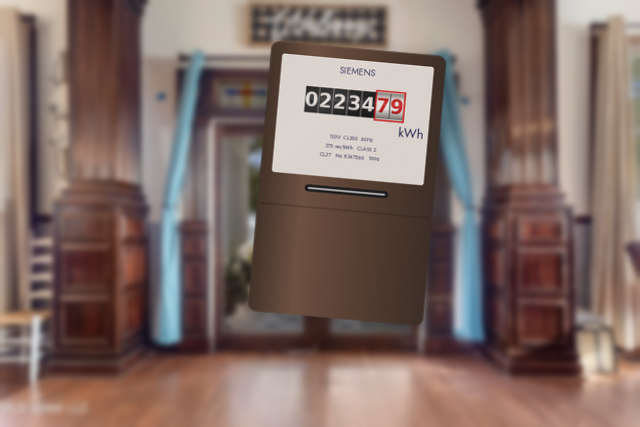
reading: 2234.79,kWh
